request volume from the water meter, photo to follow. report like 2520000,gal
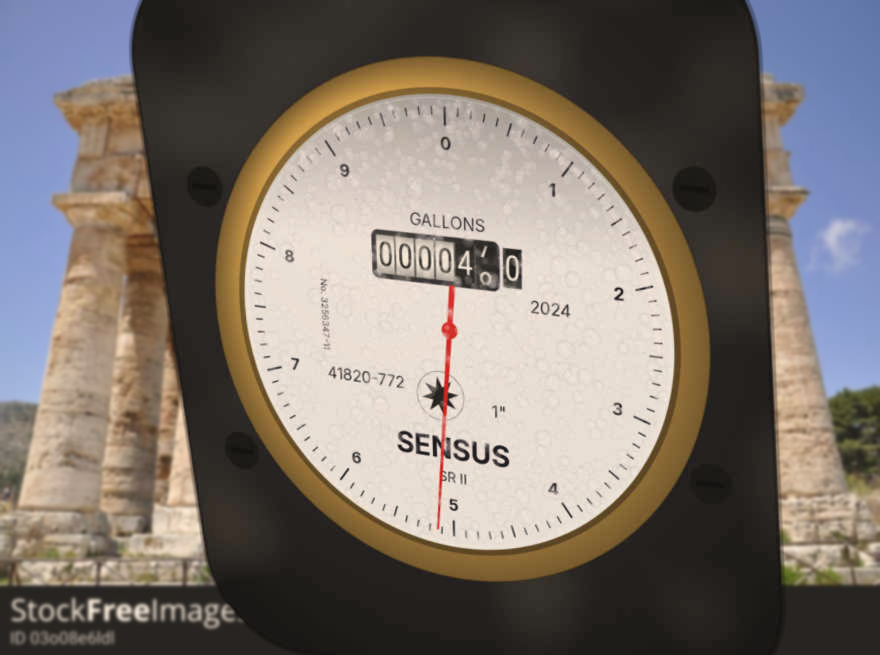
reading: 475.1,gal
